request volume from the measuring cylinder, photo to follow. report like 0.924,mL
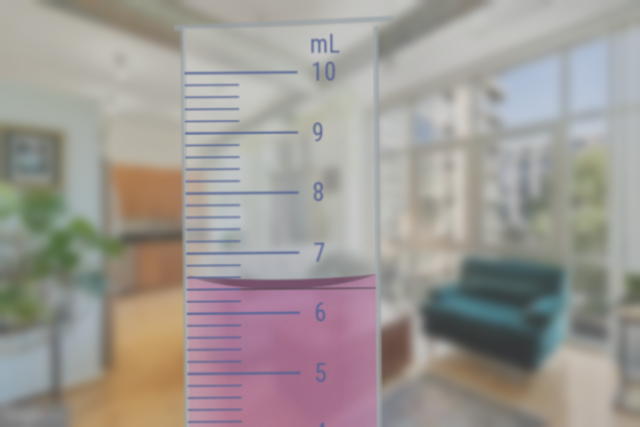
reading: 6.4,mL
